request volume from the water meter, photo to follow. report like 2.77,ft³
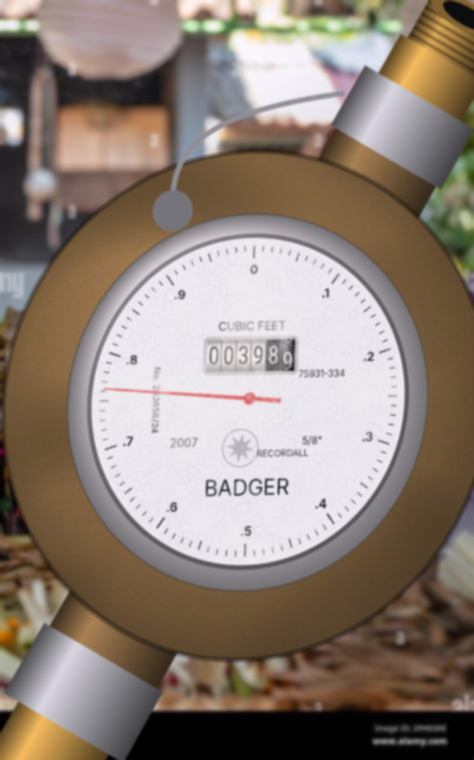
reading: 3988.76,ft³
